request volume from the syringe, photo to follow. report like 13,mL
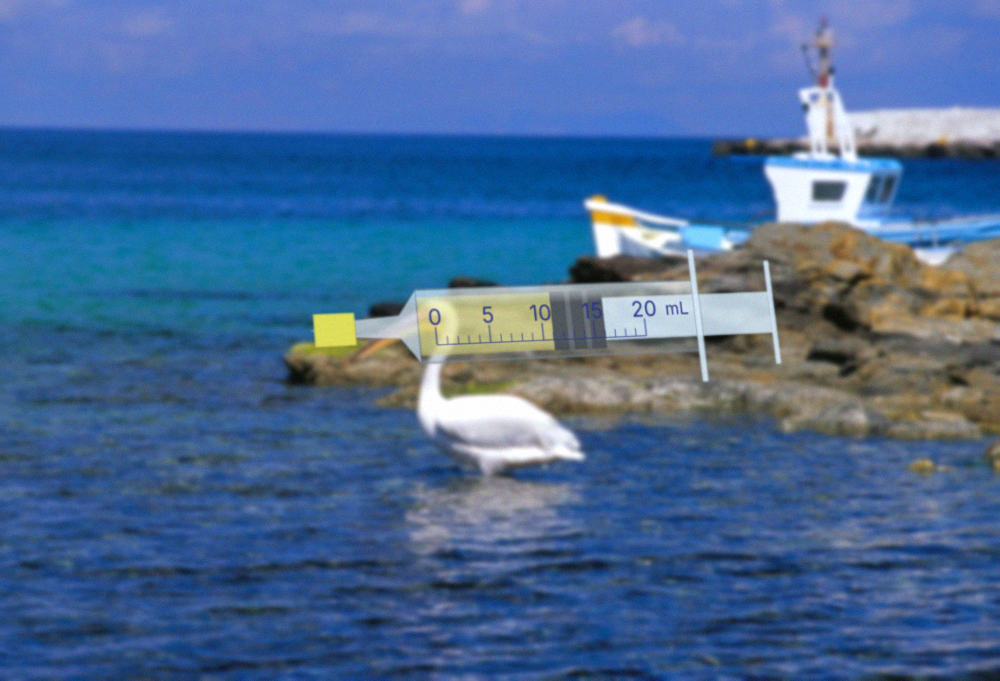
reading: 11,mL
